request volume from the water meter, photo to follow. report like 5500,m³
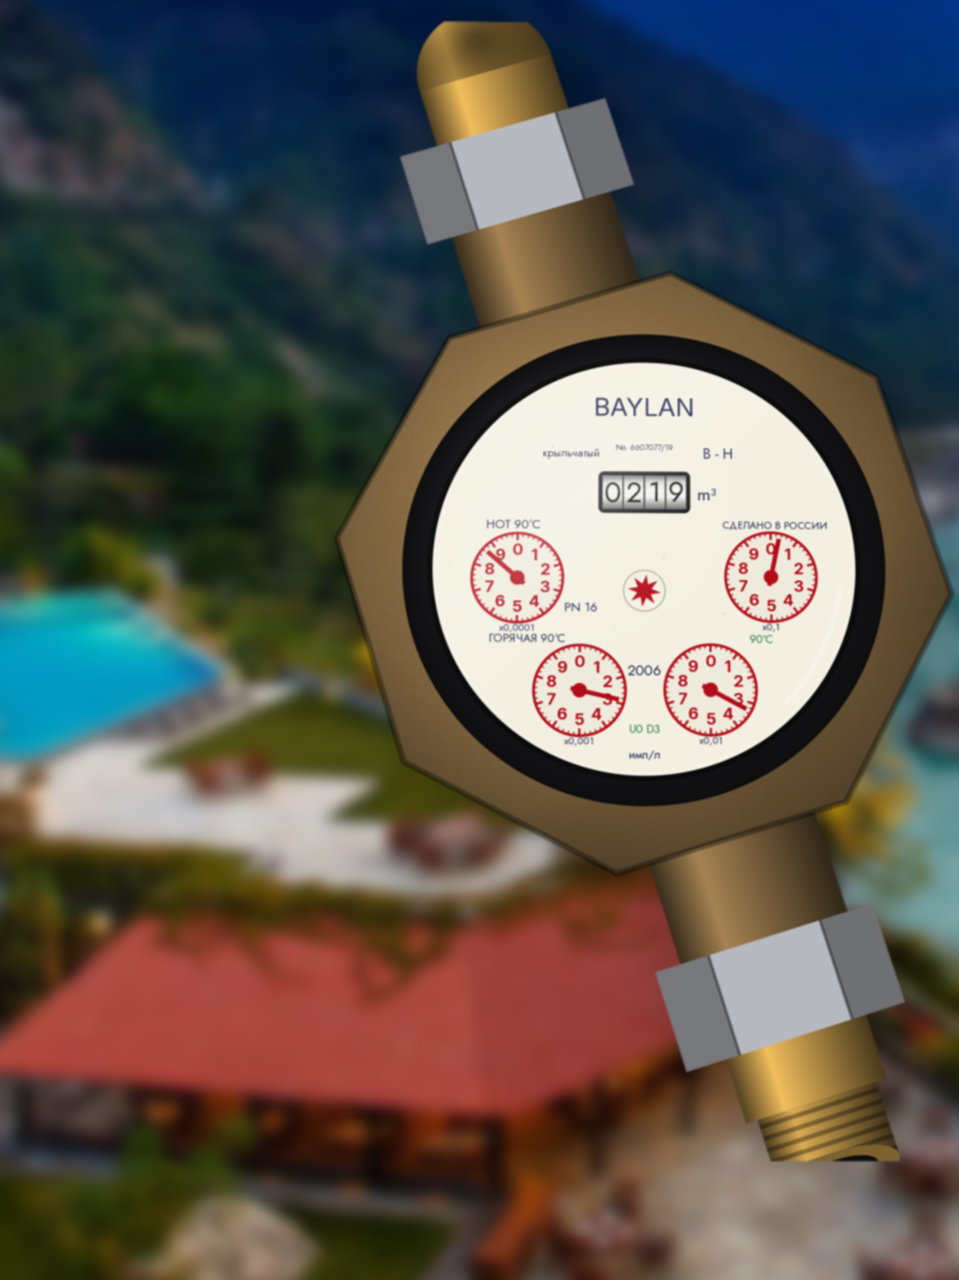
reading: 219.0328,m³
